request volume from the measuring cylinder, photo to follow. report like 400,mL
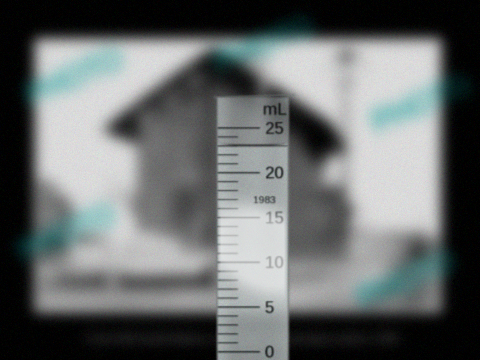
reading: 23,mL
